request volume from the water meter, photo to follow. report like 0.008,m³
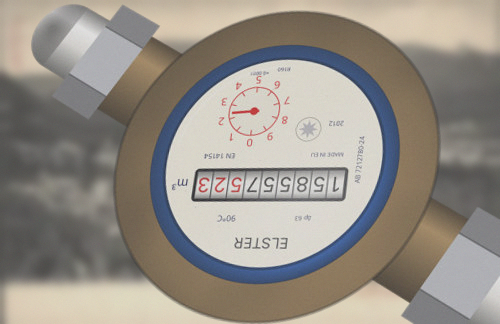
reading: 158557.5232,m³
